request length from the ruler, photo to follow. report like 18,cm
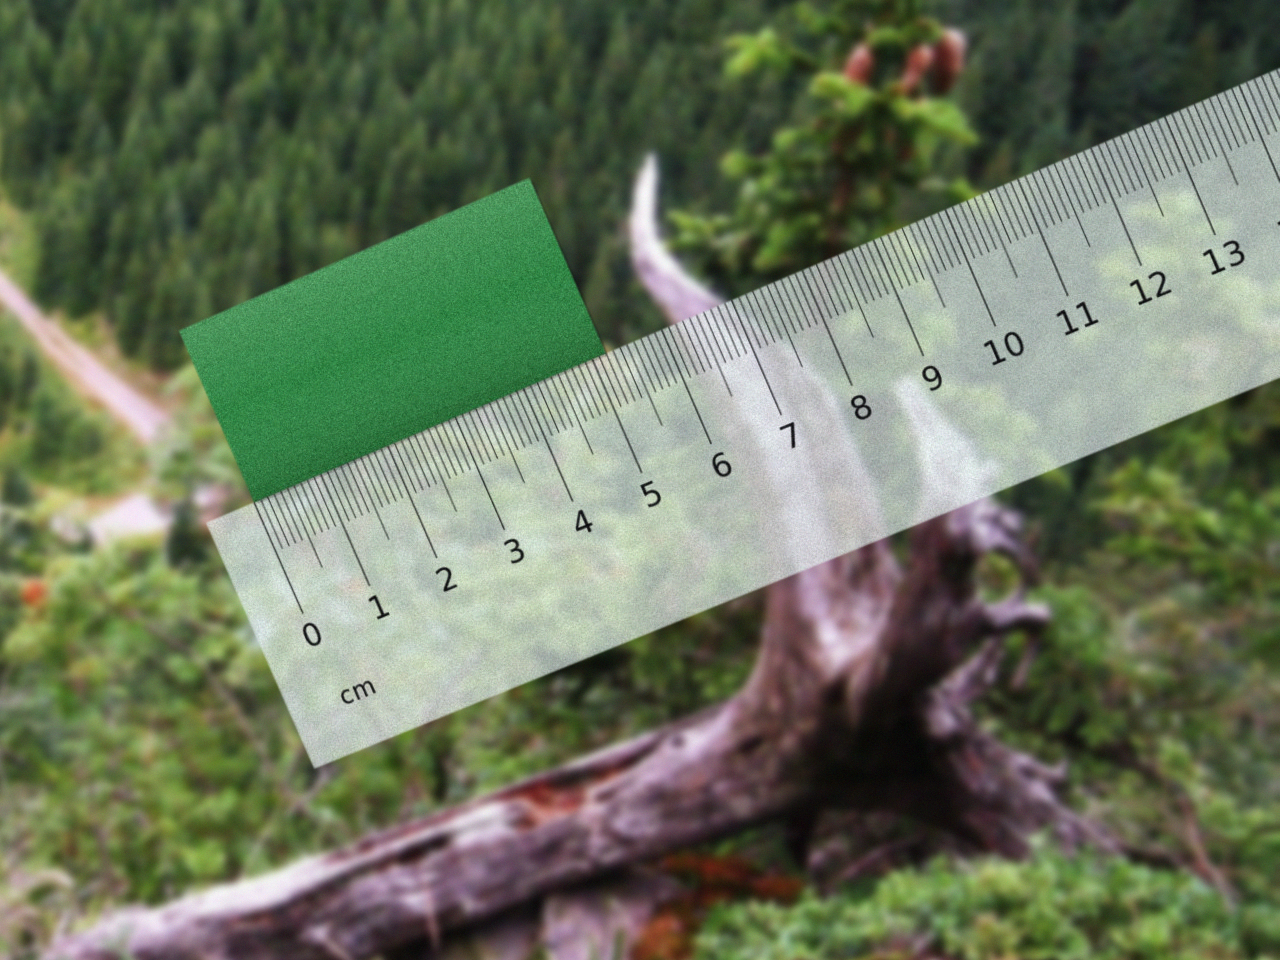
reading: 5.2,cm
